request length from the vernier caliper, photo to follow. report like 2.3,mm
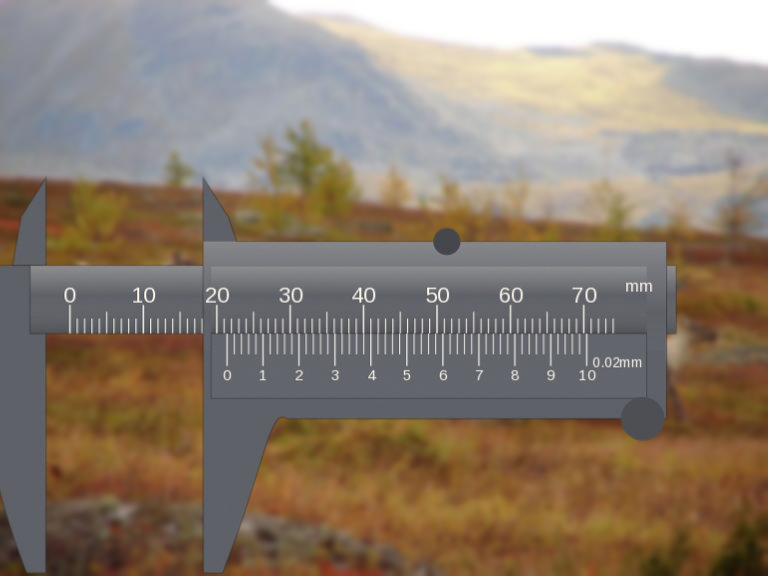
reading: 21.4,mm
